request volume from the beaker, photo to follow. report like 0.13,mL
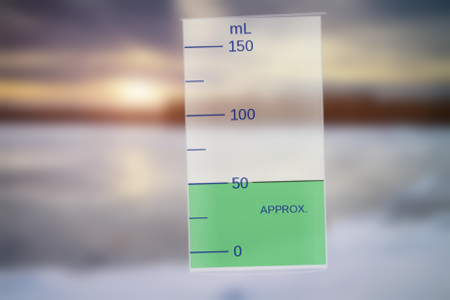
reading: 50,mL
